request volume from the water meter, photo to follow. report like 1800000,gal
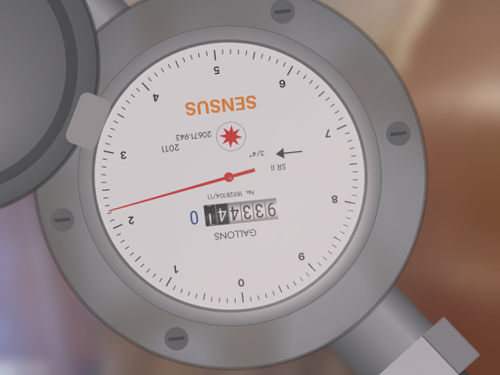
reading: 9334412.2,gal
